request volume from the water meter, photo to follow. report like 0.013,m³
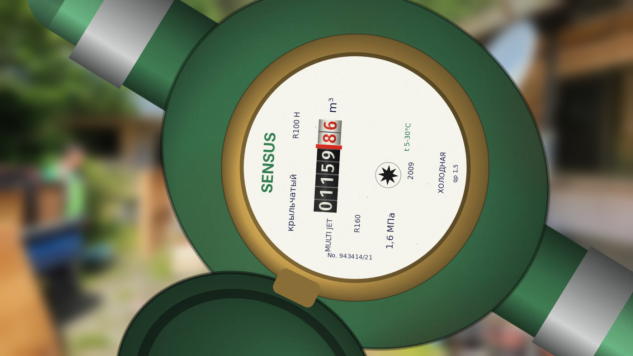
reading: 1159.86,m³
